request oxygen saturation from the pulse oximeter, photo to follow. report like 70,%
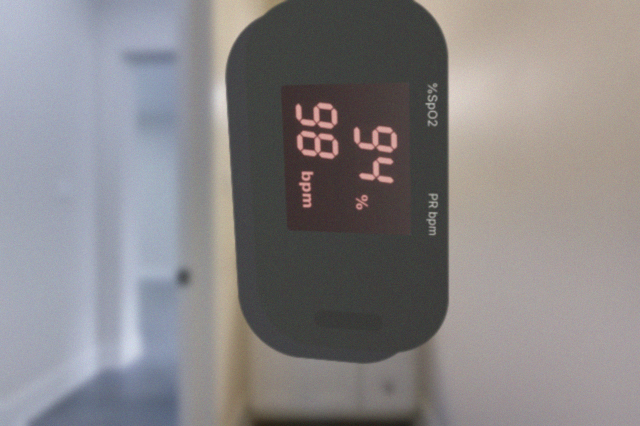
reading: 94,%
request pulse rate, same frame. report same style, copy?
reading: 98,bpm
